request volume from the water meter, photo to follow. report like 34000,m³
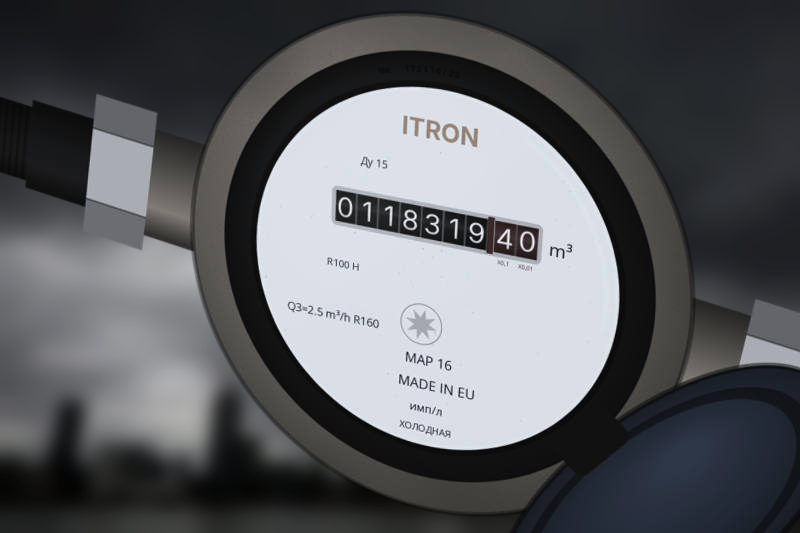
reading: 118319.40,m³
